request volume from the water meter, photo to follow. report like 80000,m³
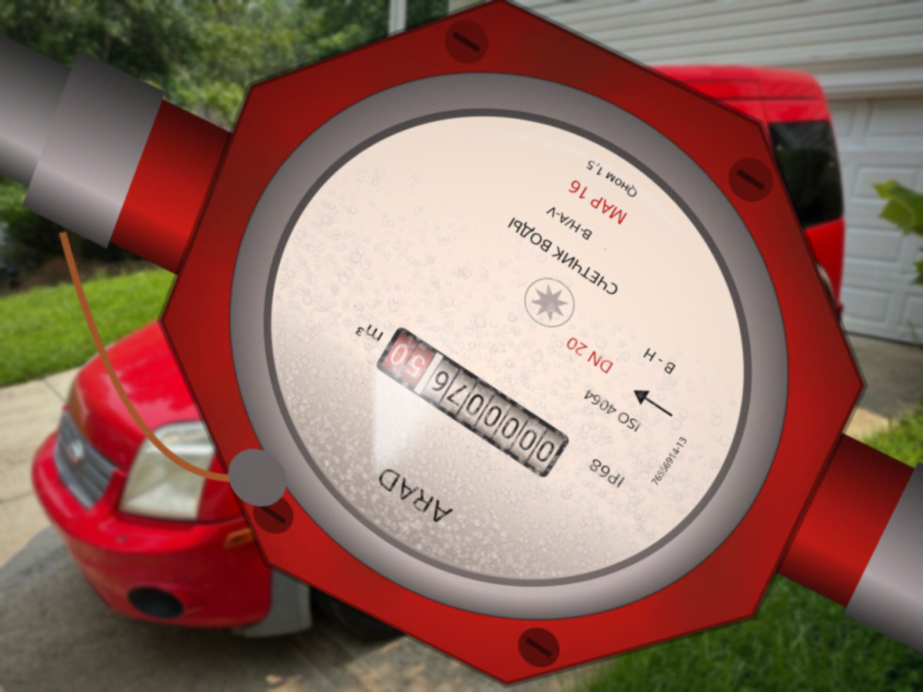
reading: 76.50,m³
